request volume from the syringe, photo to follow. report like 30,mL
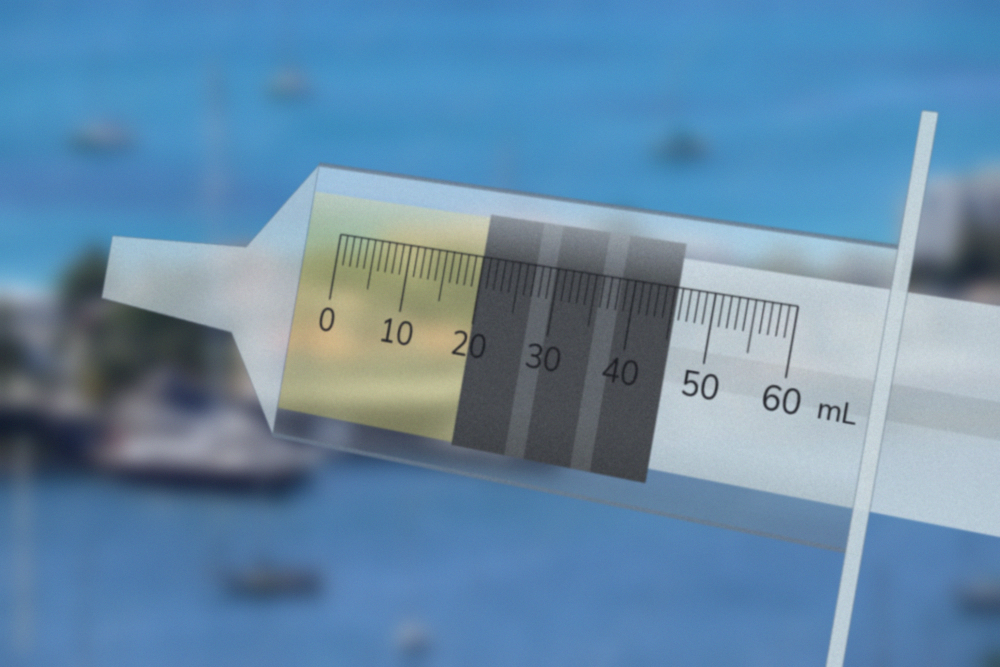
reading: 20,mL
